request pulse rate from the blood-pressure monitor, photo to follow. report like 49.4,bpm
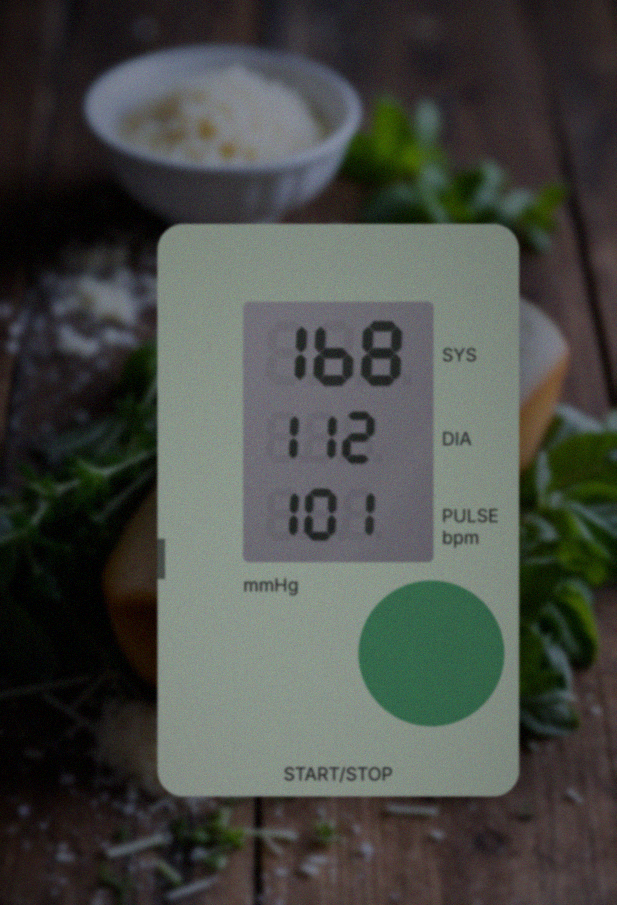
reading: 101,bpm
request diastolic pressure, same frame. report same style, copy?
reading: 112,mmHg
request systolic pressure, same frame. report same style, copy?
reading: 168,mmHg
